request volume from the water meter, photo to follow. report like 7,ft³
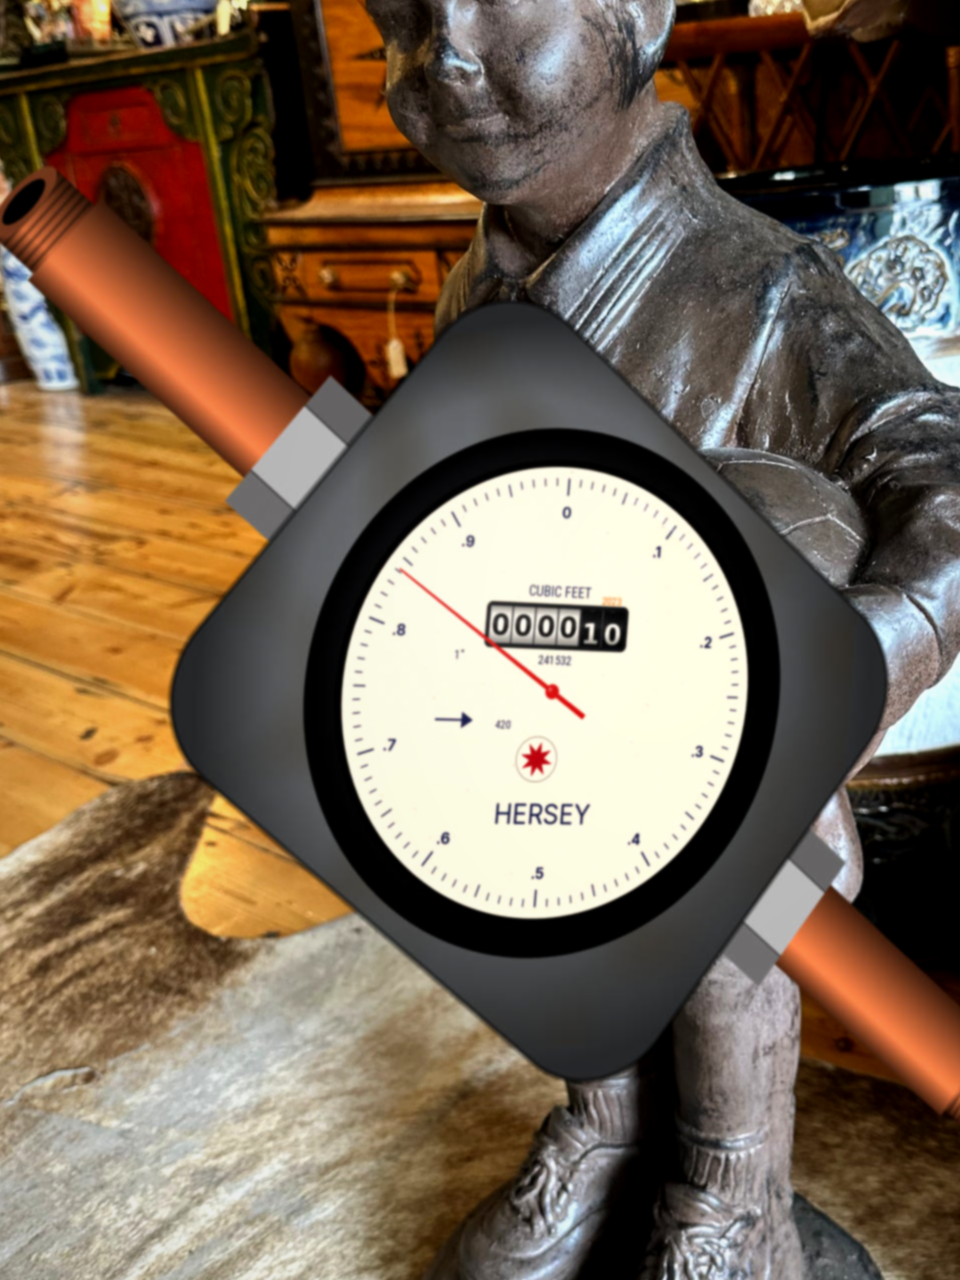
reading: 9.84,ft³
